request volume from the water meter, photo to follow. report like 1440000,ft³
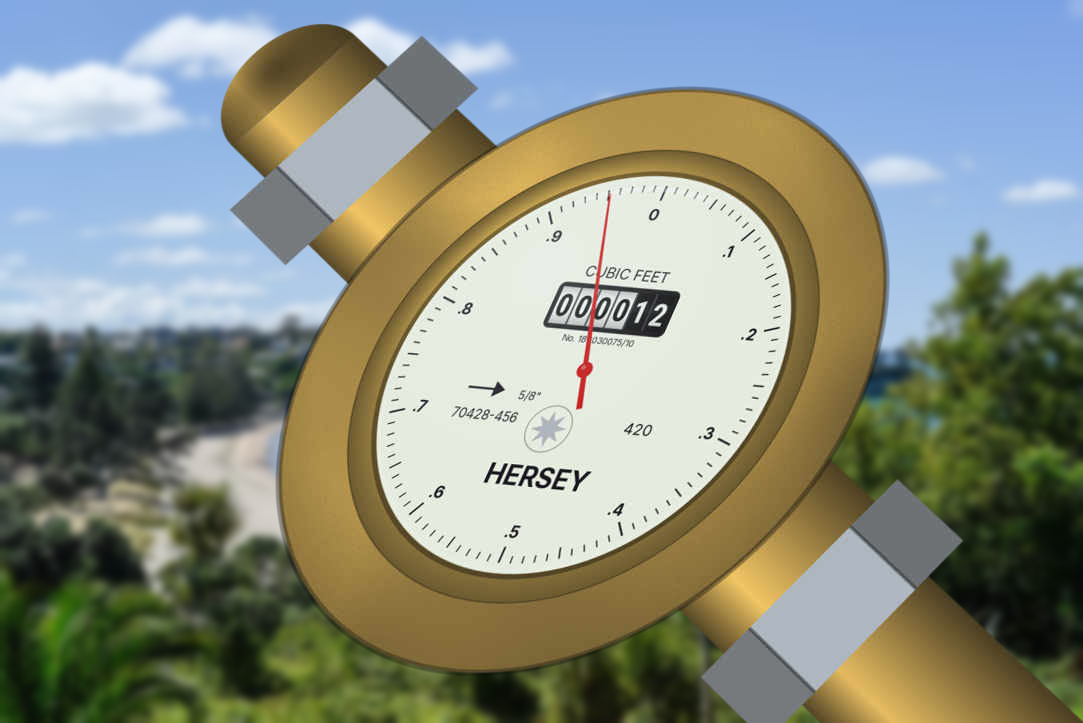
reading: 11.95,ft³
